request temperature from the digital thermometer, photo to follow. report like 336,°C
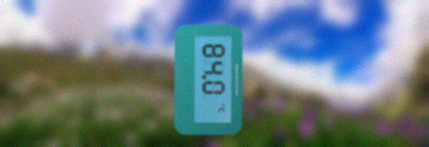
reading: 84.0,°C
